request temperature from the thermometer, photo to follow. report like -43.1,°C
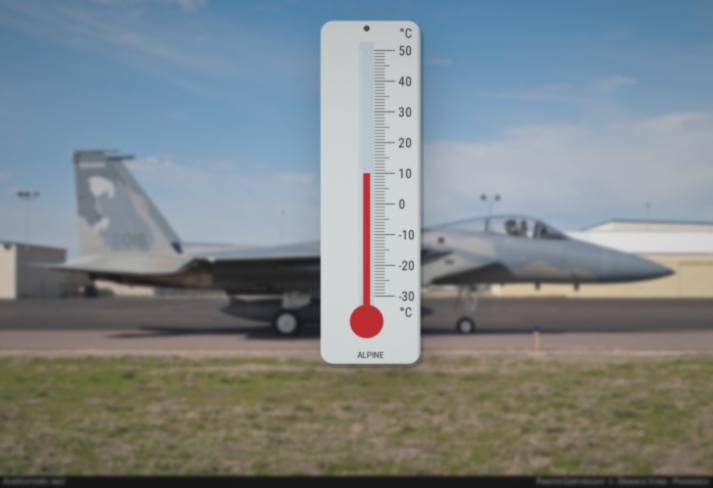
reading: 10,°C
